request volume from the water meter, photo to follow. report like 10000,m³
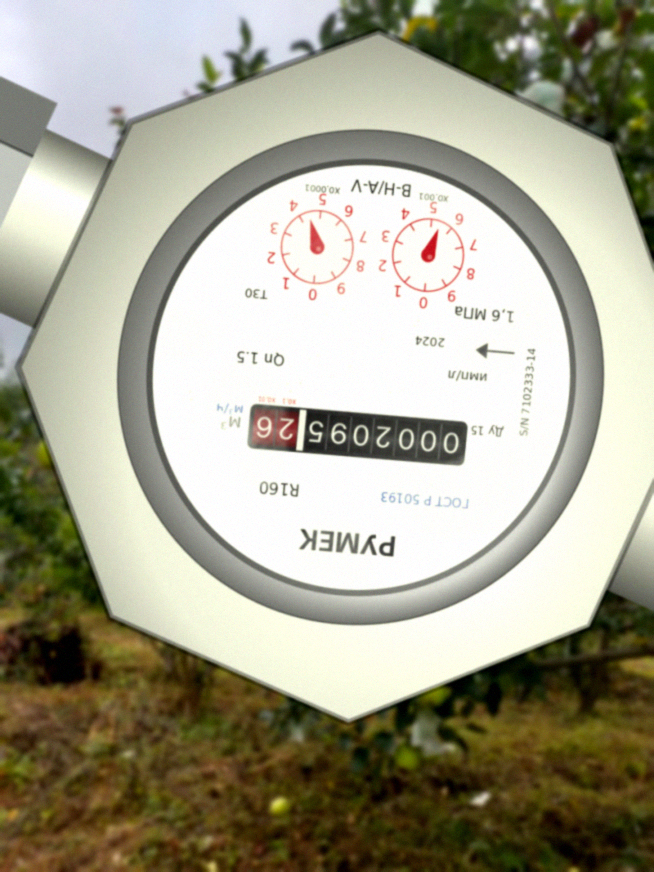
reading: 2095.2654,m³
